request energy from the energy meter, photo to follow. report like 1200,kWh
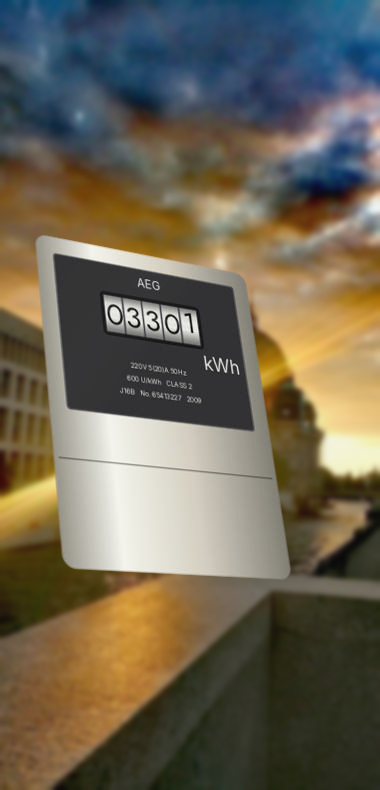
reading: 3301,kWh
